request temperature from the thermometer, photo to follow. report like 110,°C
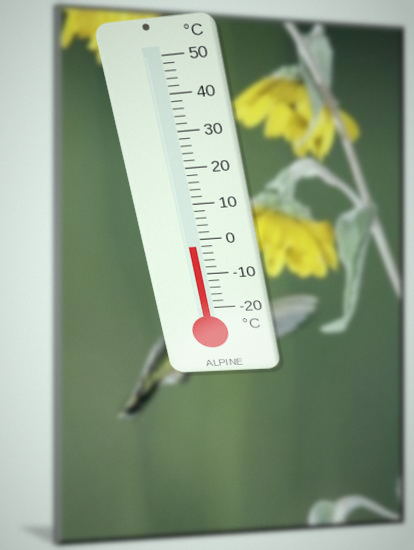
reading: -2,°C
